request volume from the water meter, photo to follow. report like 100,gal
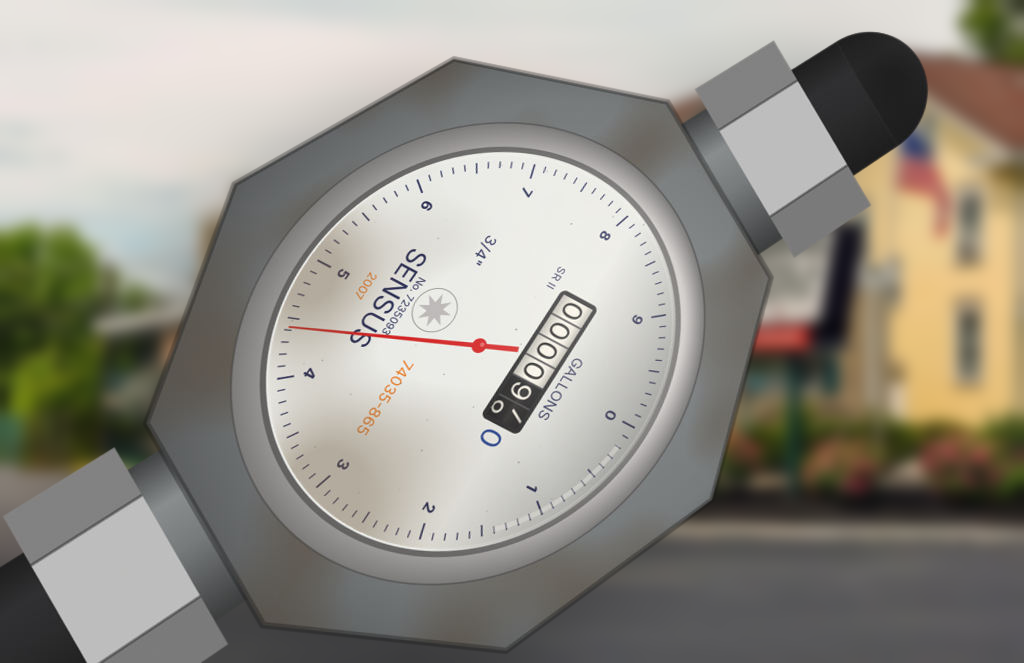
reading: 974.4,gal
